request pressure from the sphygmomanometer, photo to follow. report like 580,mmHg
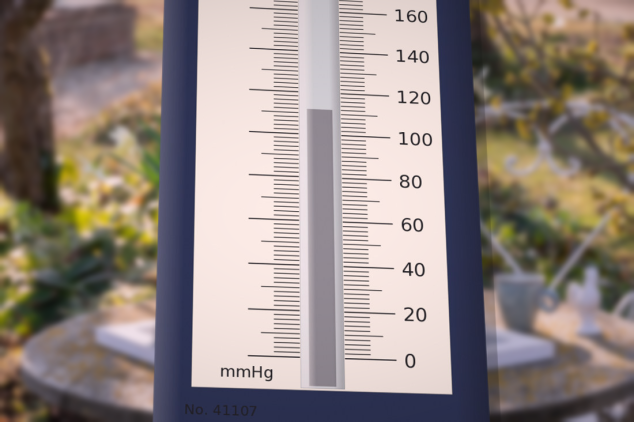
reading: 112,mmHg
